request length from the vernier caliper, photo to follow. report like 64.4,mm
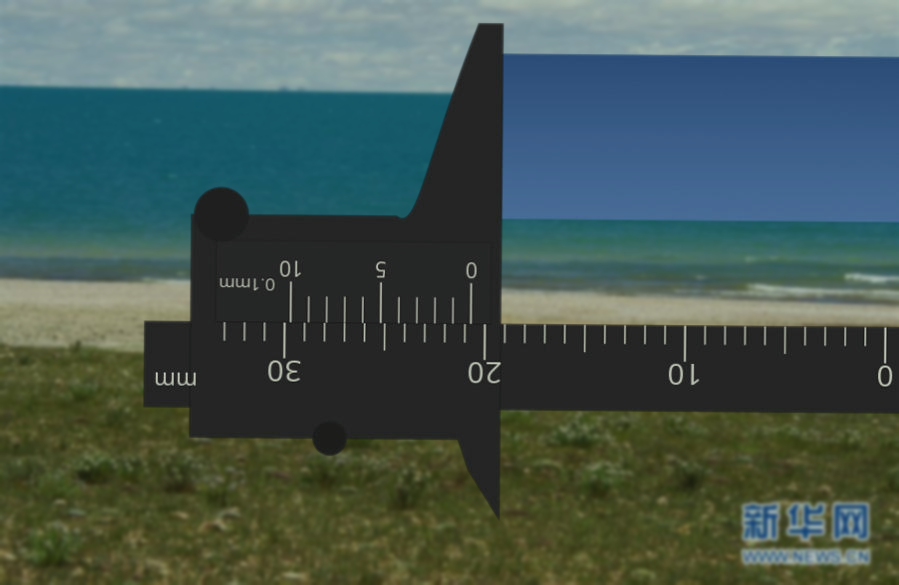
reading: 20.7,mm
